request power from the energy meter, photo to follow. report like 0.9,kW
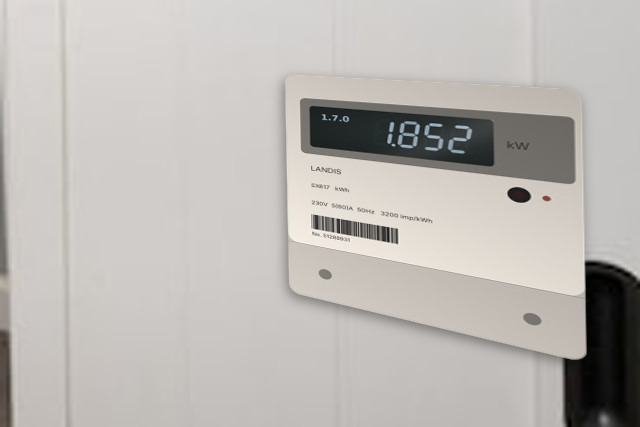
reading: 1.852,kW
